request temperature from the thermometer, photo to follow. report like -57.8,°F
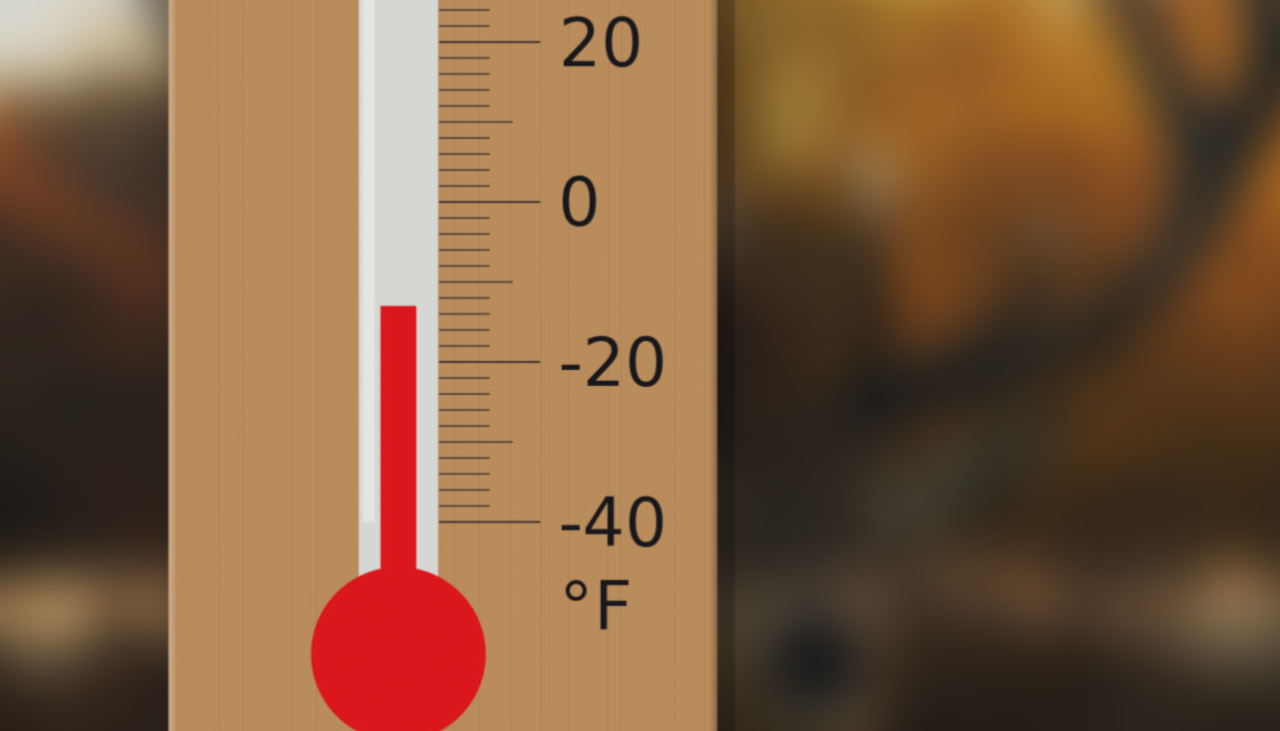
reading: -13,°F
